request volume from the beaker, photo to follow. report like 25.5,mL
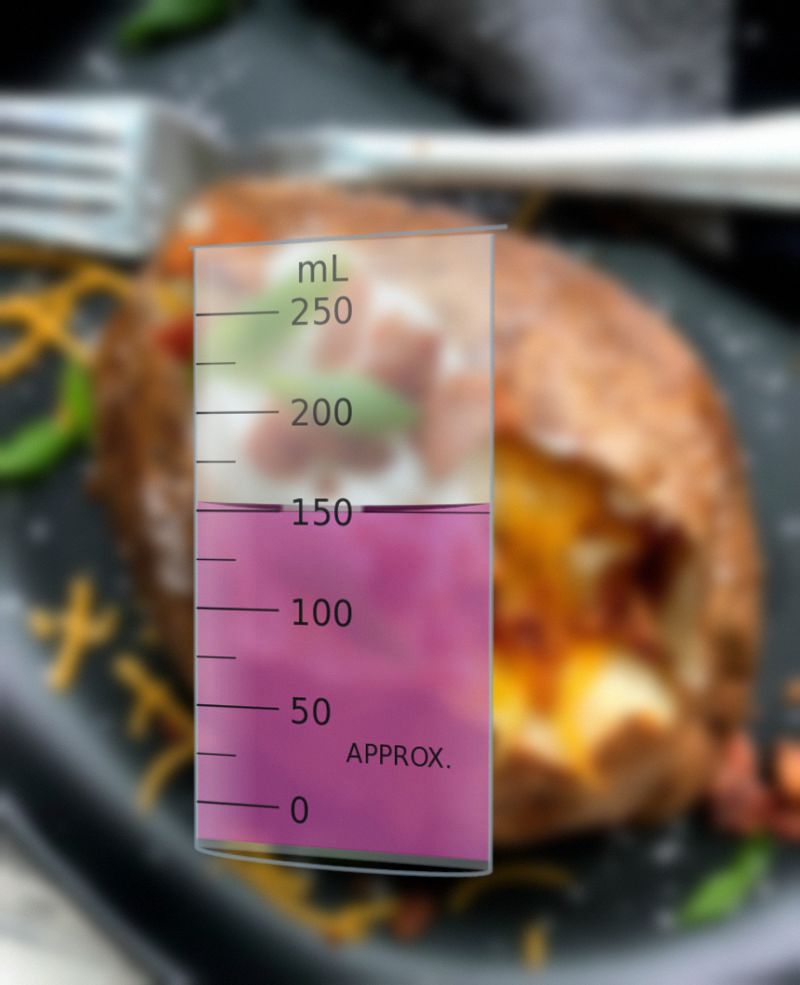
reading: 150,mL
